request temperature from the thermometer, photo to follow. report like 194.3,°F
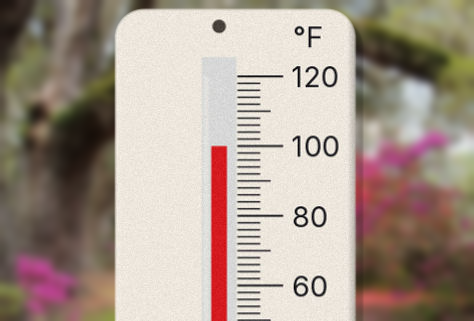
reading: 100,°F
